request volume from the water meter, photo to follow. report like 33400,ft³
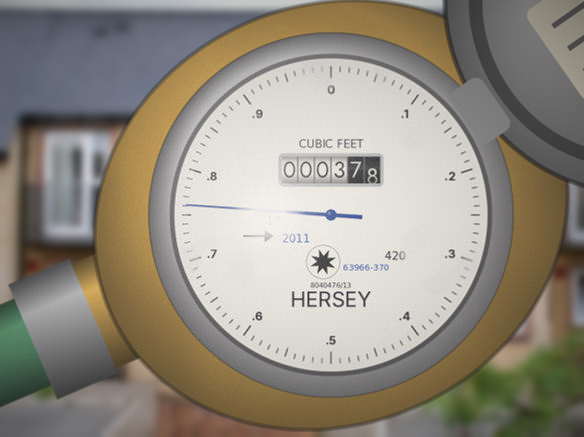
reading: 377.76,ft³
